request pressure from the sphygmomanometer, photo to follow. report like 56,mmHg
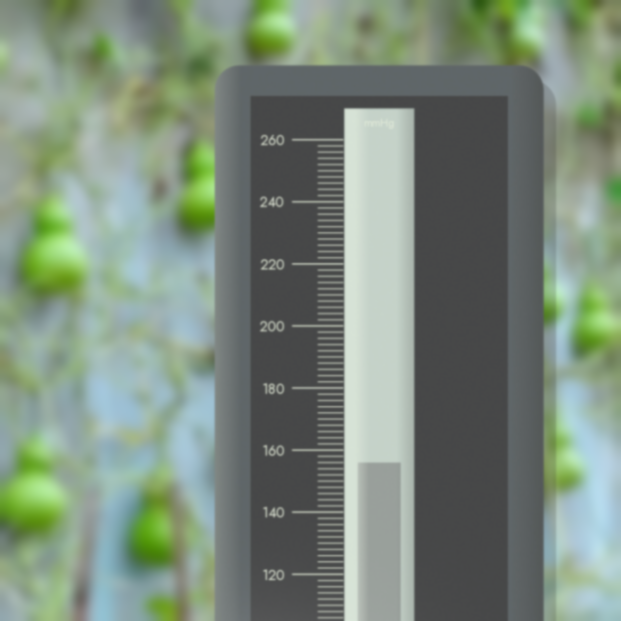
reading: 156,mmHg
